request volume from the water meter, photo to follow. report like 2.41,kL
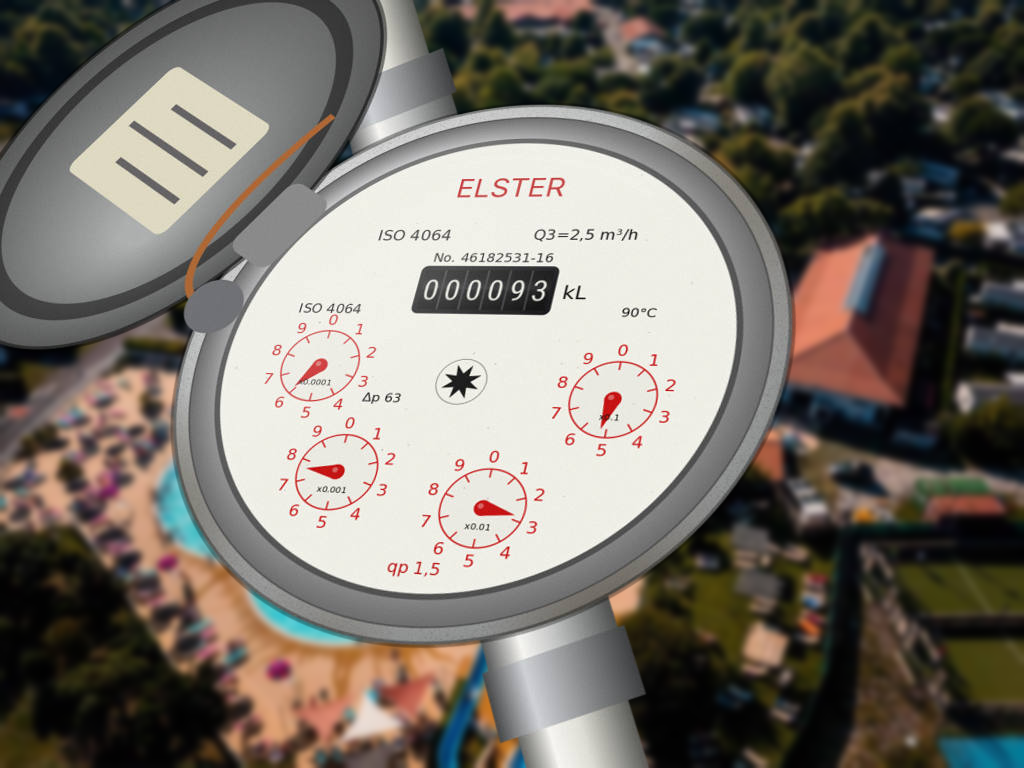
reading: 93.5276,kL
